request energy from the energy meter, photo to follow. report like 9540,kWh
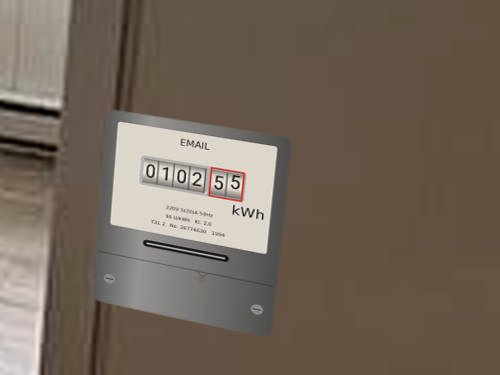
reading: 102.55,kWh
